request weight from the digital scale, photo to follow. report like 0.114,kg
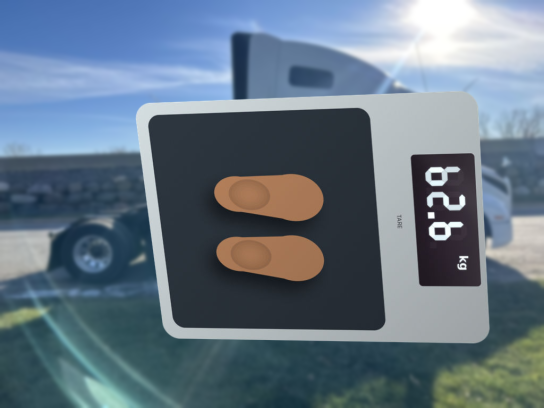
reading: 62.6,kg
